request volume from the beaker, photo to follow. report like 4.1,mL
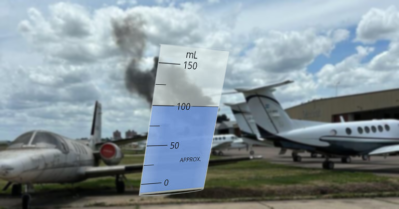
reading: 100,mL
